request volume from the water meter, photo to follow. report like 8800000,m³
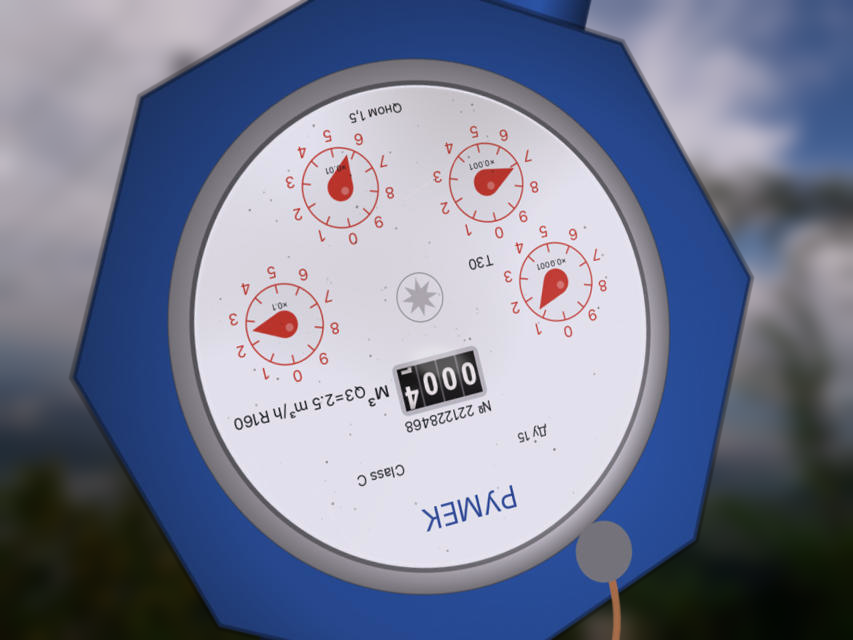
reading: 4.2571,m³
